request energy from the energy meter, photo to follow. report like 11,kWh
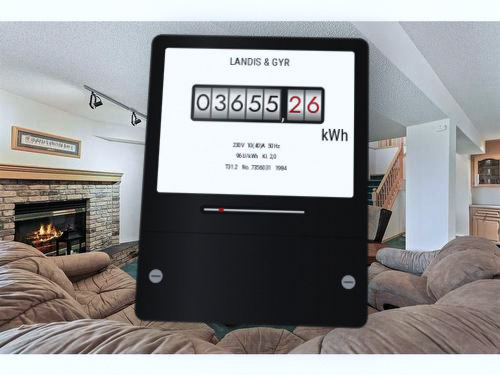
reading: 3655.26,kWh
